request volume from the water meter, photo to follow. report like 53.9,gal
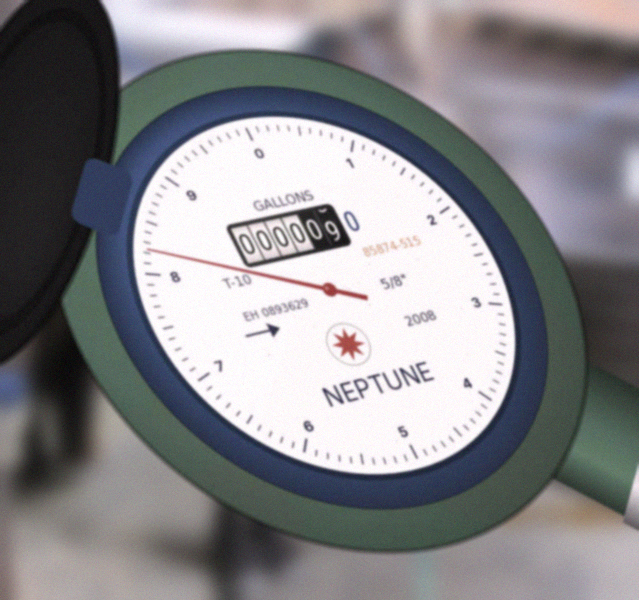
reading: 88.2,gal
